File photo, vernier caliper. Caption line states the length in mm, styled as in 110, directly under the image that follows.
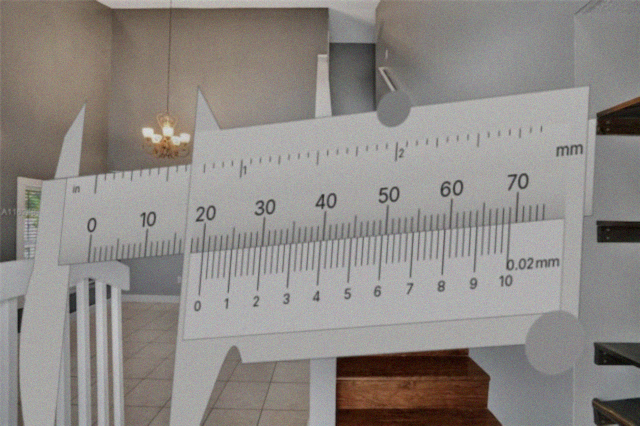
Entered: 20.0
